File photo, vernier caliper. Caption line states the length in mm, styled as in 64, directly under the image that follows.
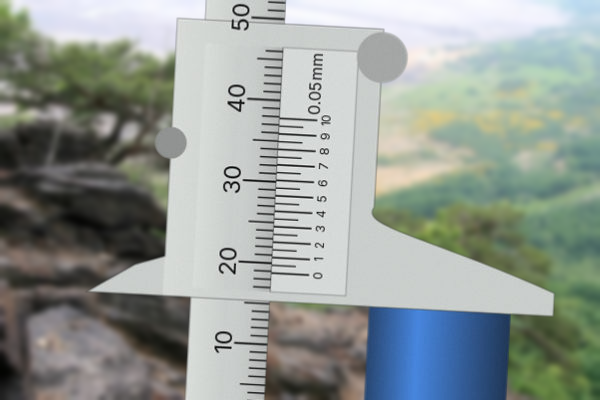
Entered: 18.8
